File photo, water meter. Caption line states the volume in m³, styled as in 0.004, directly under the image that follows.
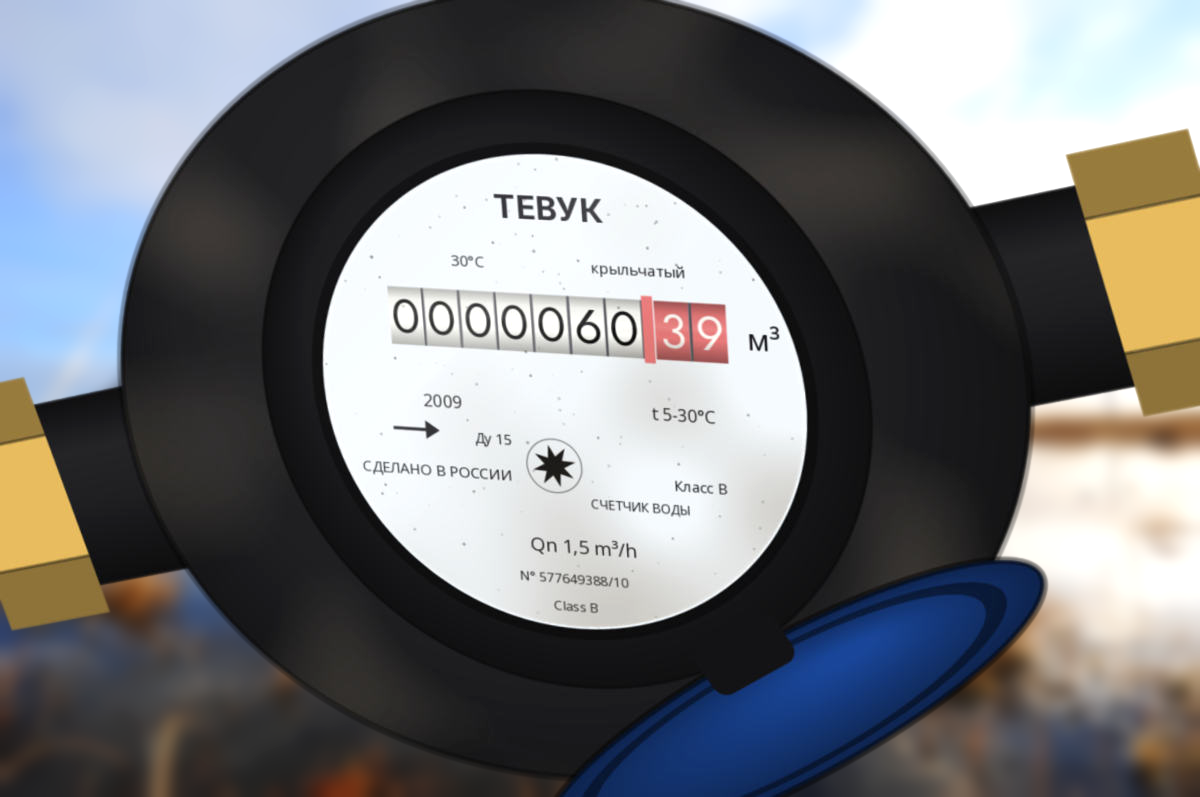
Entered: 60.39
